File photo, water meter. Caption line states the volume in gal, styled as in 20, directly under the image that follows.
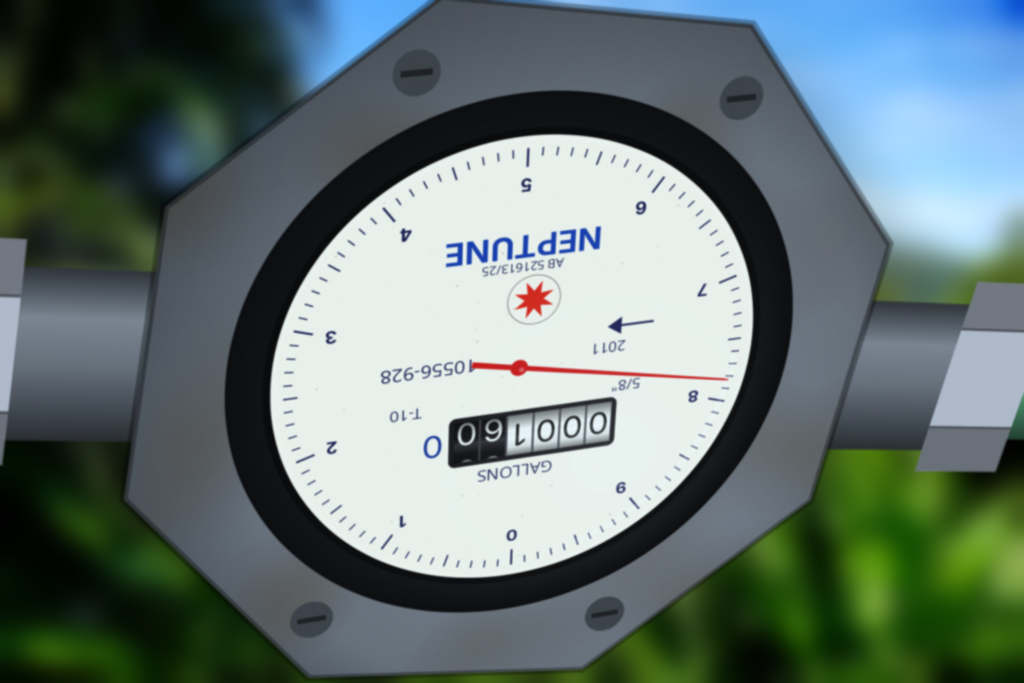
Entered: 1597.8
